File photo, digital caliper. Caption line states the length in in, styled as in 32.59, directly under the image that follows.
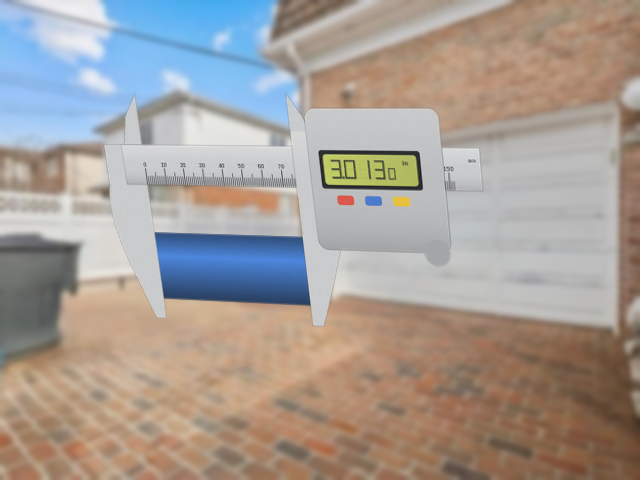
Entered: 3.0130
